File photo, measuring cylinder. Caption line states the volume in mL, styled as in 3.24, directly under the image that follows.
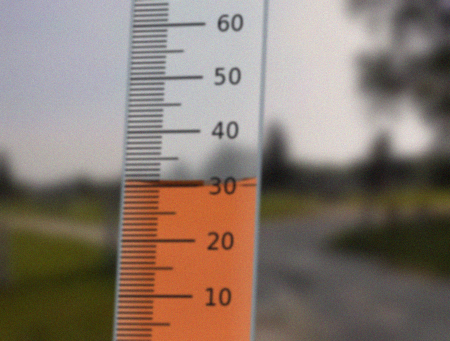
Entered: 30
